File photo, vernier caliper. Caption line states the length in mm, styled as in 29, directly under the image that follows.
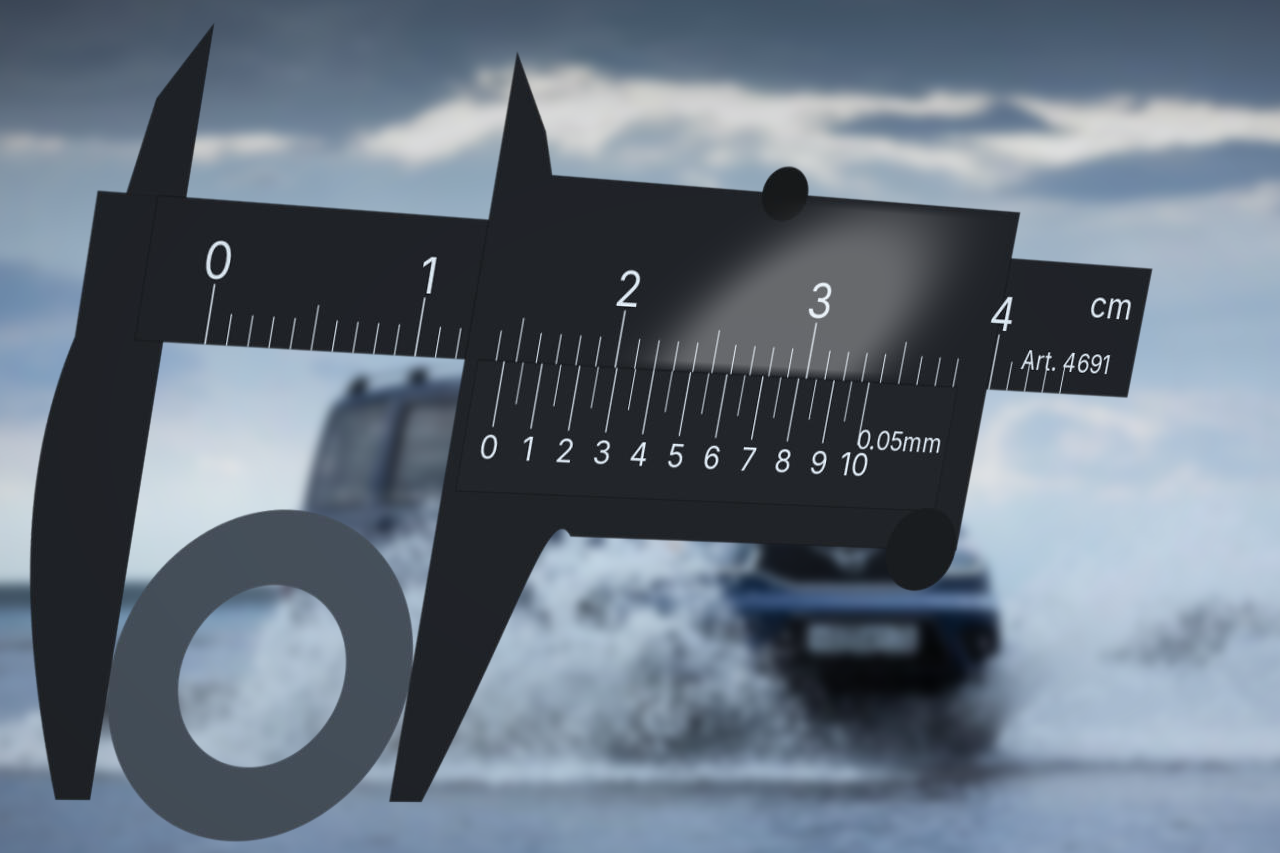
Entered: 14.4
